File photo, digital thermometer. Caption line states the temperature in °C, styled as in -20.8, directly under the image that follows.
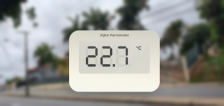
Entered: 22.7
